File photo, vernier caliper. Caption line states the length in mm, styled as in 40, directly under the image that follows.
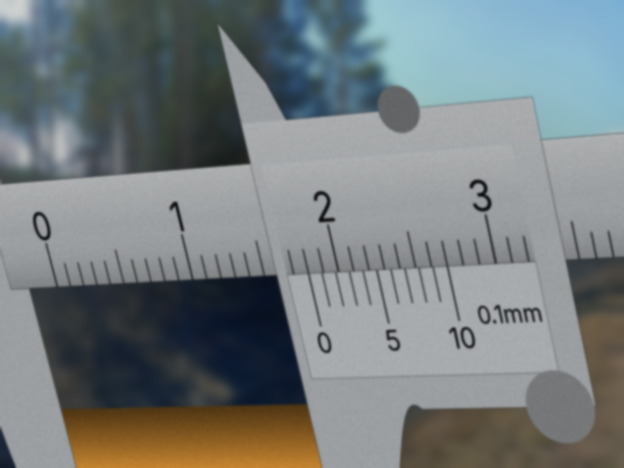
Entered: 18.0
